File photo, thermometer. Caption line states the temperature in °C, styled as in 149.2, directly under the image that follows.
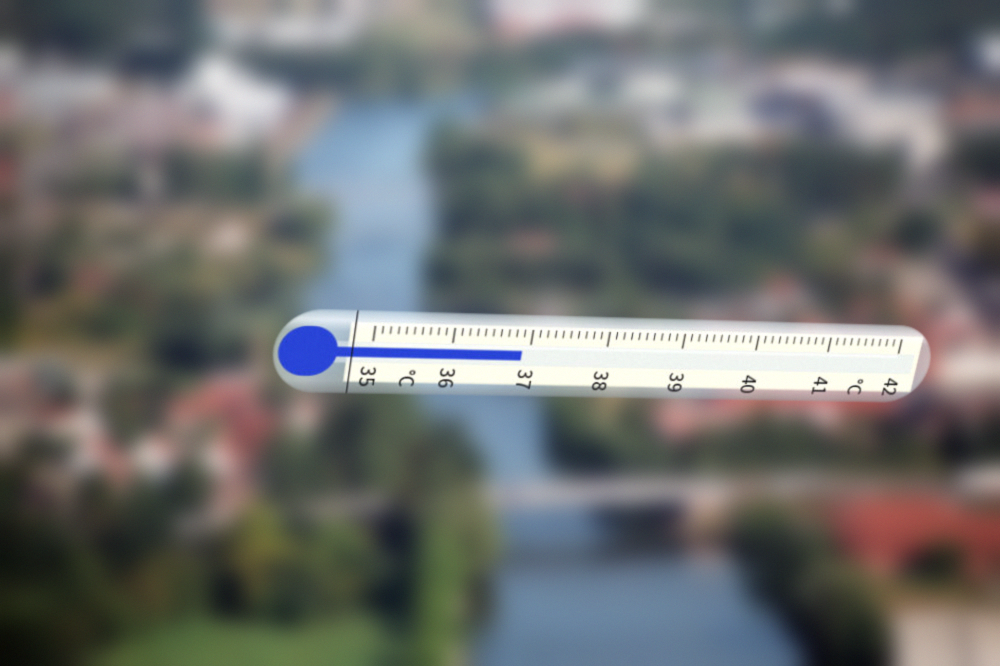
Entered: 36.9
